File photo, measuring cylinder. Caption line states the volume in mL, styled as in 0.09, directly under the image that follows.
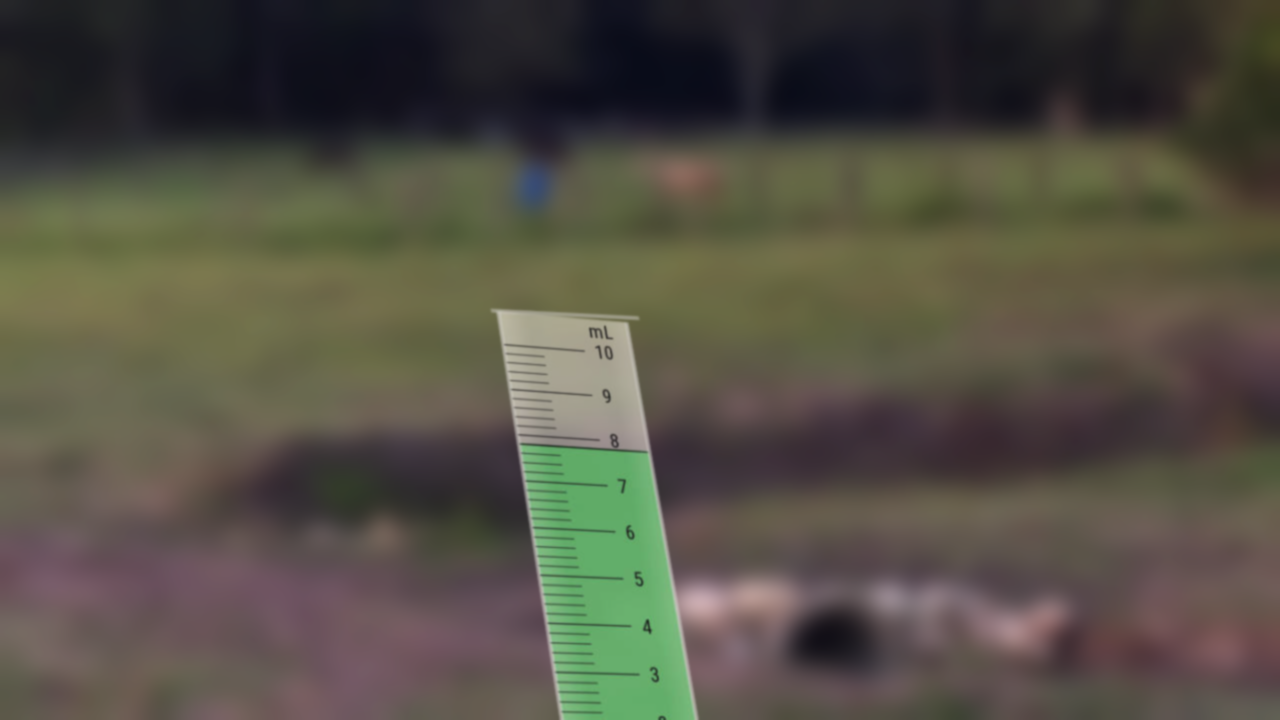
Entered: 7.8
